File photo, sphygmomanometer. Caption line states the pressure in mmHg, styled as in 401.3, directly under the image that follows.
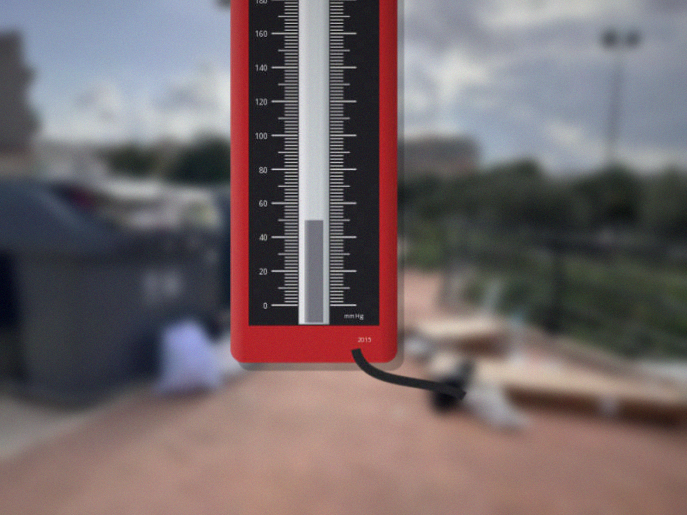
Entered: 50
